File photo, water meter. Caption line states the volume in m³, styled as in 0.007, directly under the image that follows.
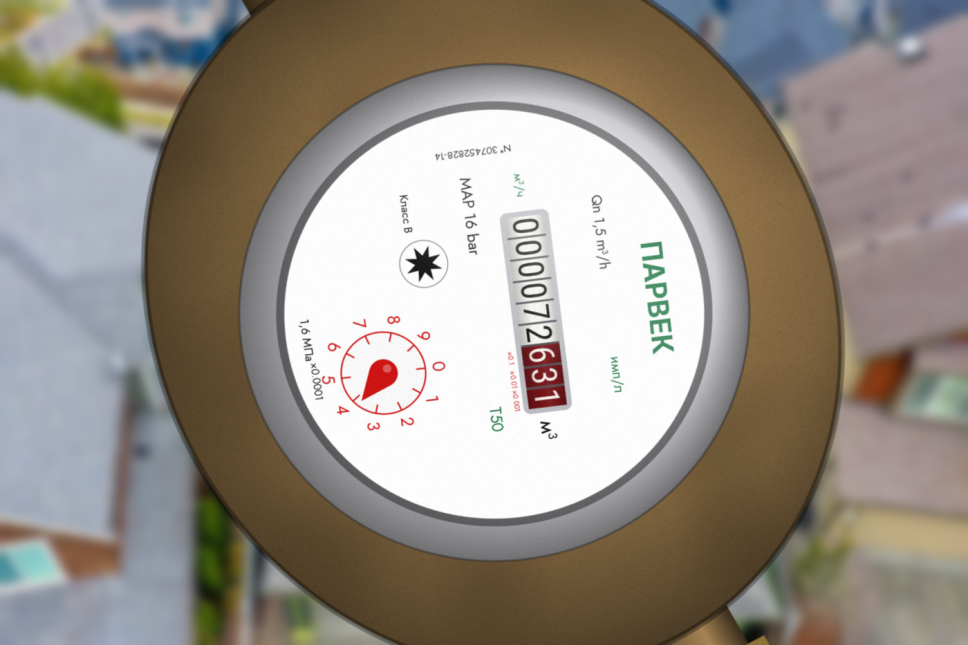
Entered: 72.6313
